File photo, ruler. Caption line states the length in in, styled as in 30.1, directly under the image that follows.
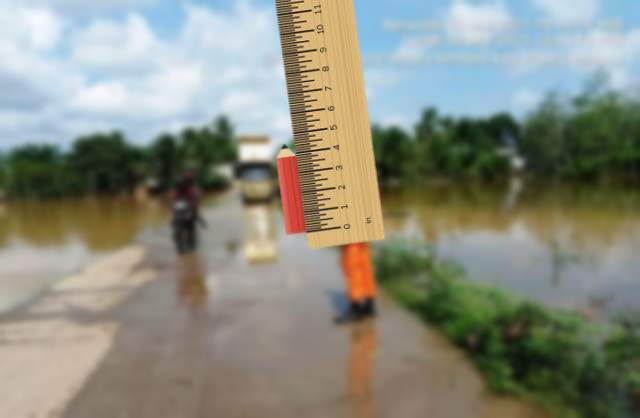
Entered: 4.5
